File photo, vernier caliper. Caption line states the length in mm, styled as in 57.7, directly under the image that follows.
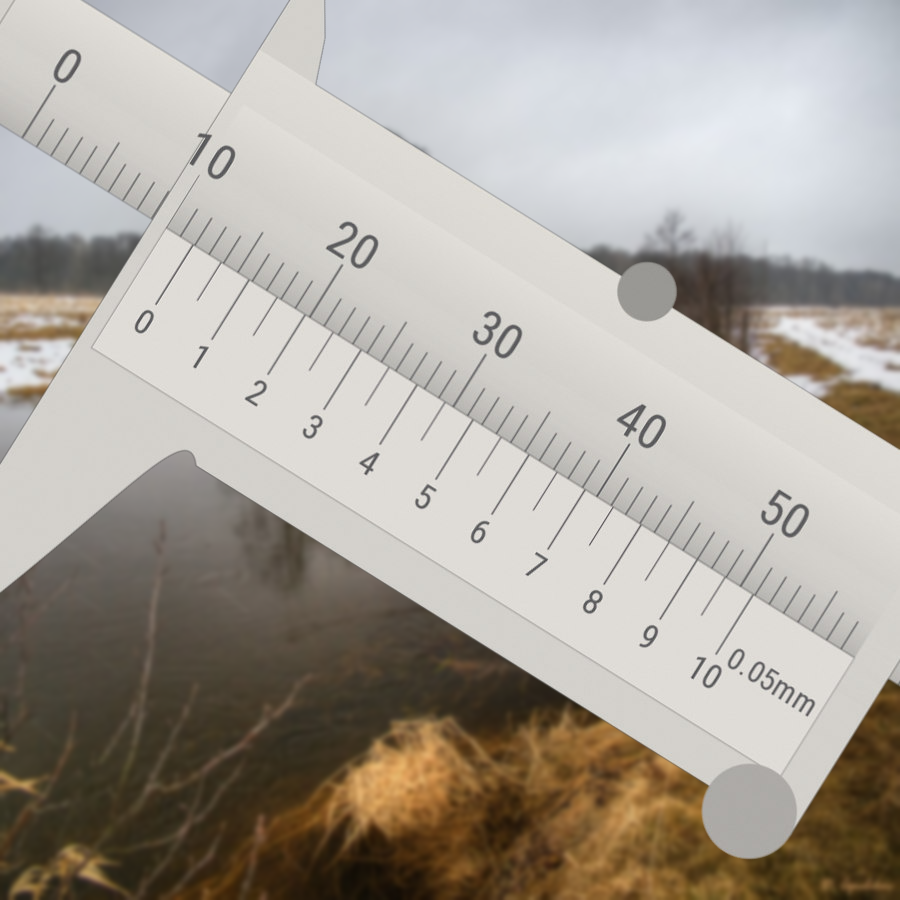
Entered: 11.9
